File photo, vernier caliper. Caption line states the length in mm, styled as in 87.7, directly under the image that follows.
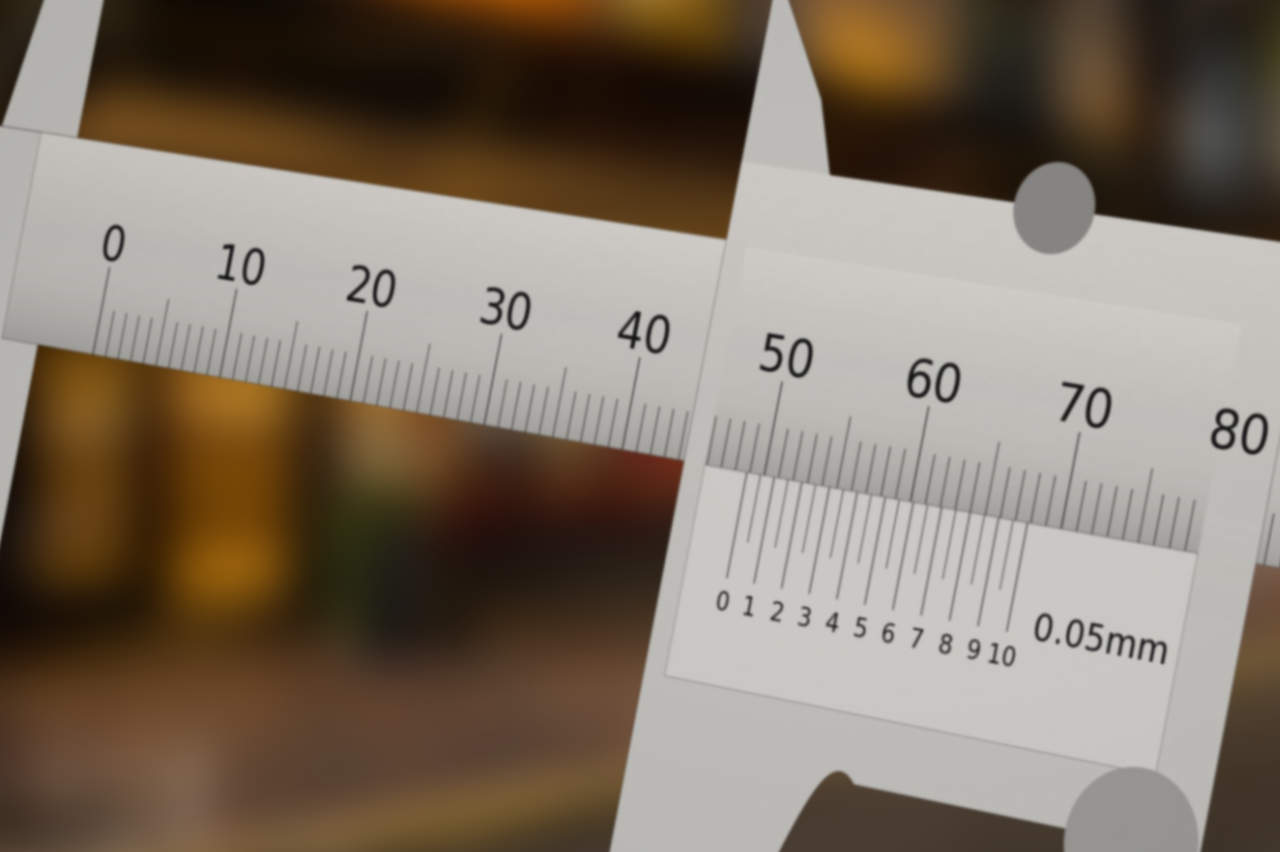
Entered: 48.8
